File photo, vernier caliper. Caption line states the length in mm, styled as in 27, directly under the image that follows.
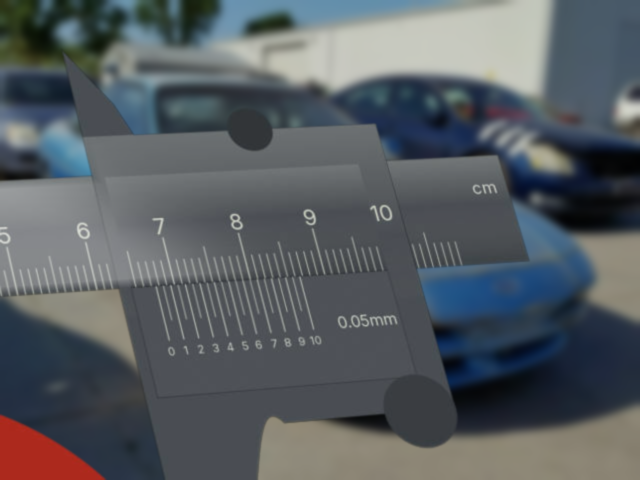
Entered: 67.6
